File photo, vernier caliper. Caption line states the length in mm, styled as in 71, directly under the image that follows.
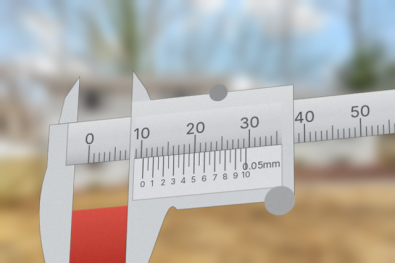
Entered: 10.4
